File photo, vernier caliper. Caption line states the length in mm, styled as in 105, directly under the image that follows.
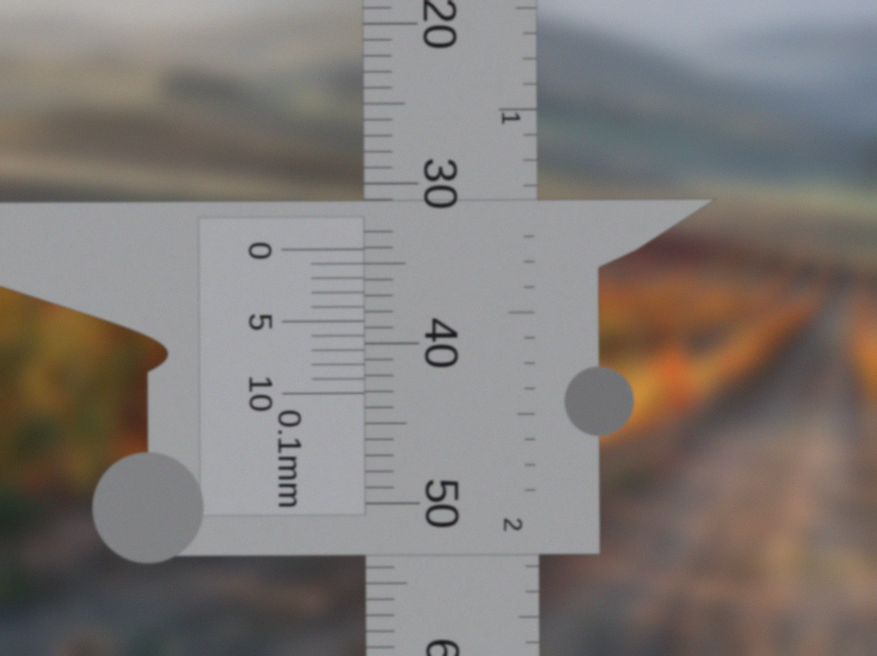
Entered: 34.1
